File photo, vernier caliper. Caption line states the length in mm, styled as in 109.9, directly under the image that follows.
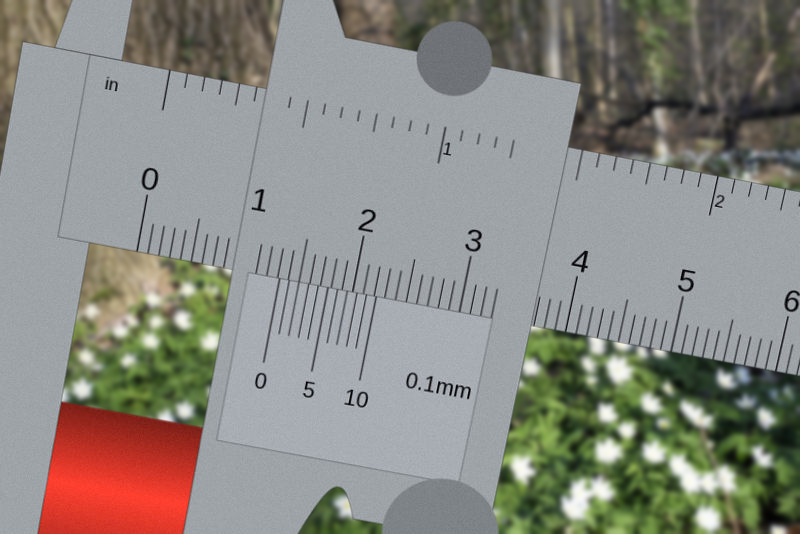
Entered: 13.2
